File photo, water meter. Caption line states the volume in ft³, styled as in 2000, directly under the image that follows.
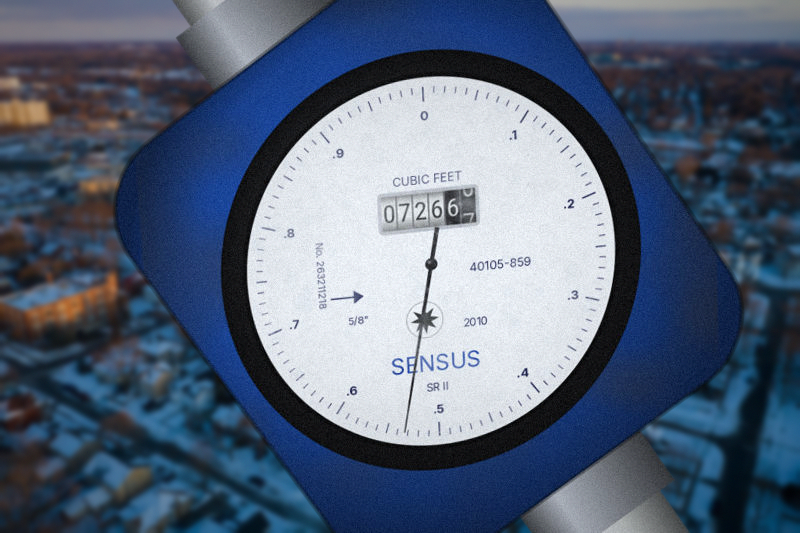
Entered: 72666.53
